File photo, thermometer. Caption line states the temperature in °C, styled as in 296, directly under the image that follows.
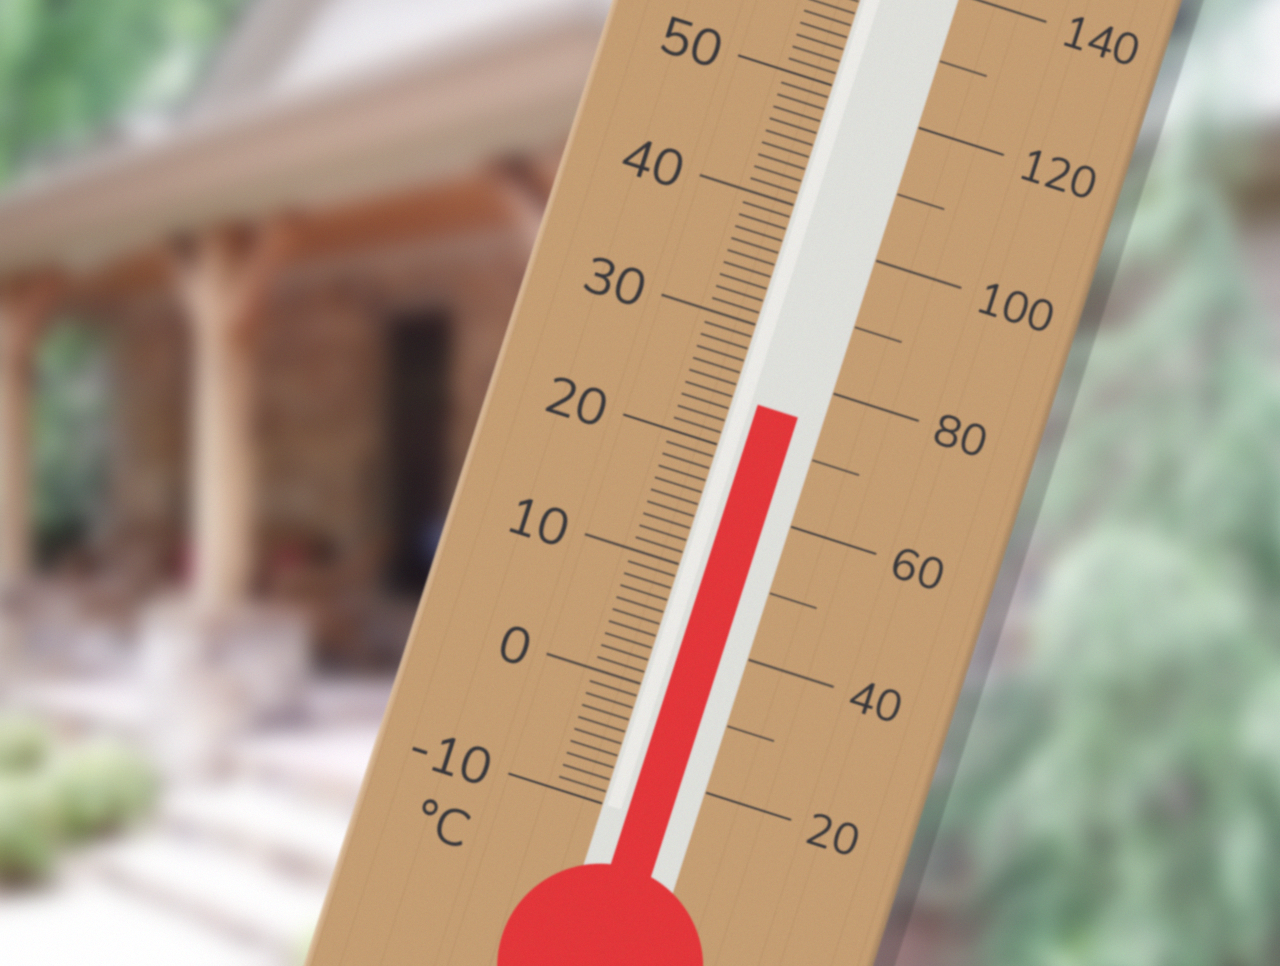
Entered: 24
